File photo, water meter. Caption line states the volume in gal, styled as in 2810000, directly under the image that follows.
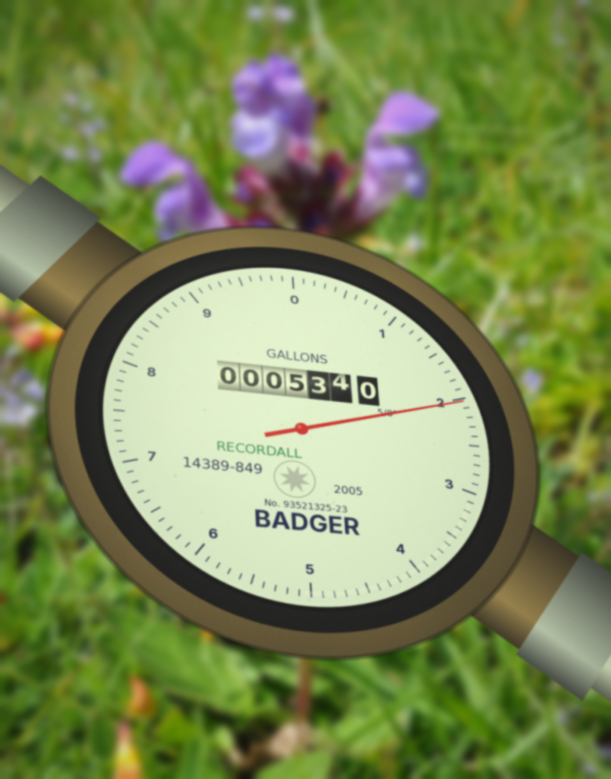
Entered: 5342.0
